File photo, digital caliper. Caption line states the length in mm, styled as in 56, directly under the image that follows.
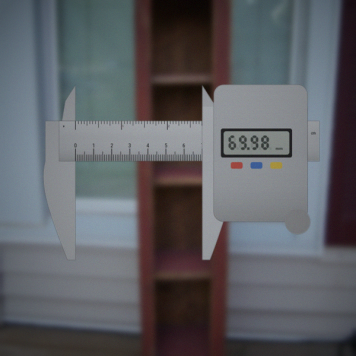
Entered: 69.98
